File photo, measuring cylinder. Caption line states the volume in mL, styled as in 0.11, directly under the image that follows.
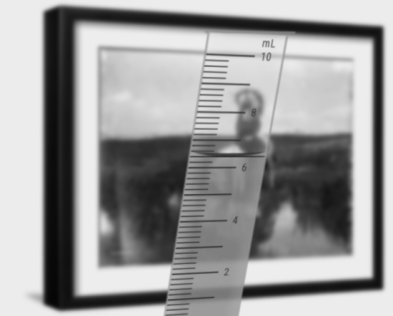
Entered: 6.4
